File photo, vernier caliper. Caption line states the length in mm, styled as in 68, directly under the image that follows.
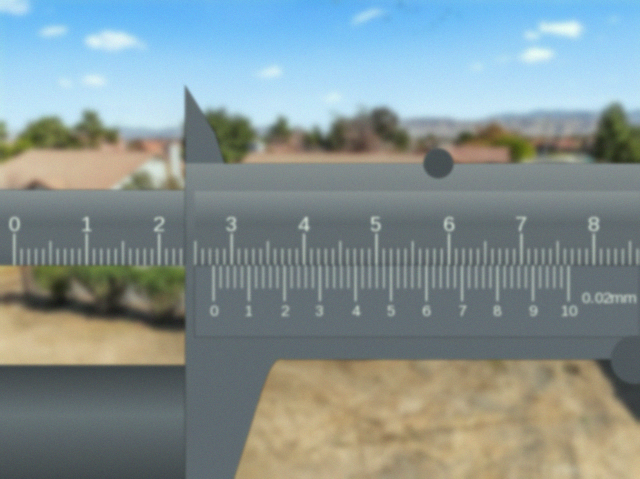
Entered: 27.5
